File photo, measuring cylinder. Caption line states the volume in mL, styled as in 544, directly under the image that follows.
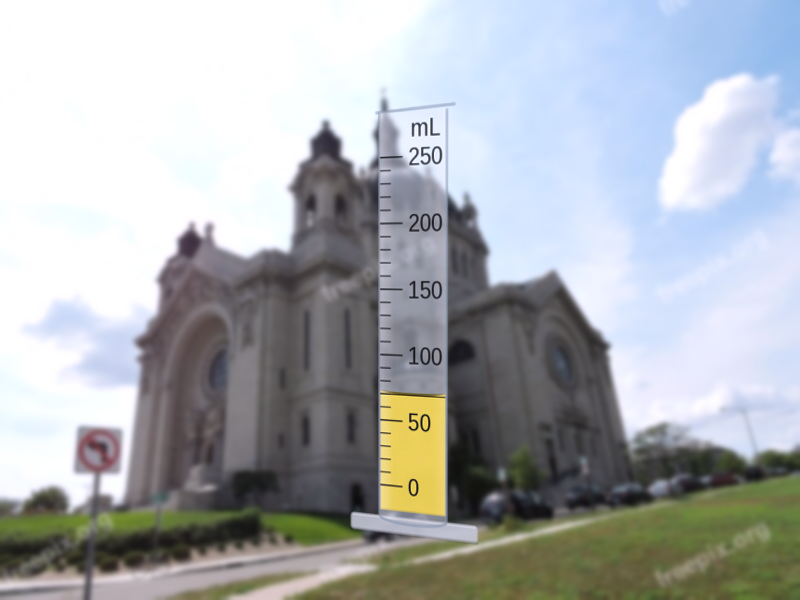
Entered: 70
